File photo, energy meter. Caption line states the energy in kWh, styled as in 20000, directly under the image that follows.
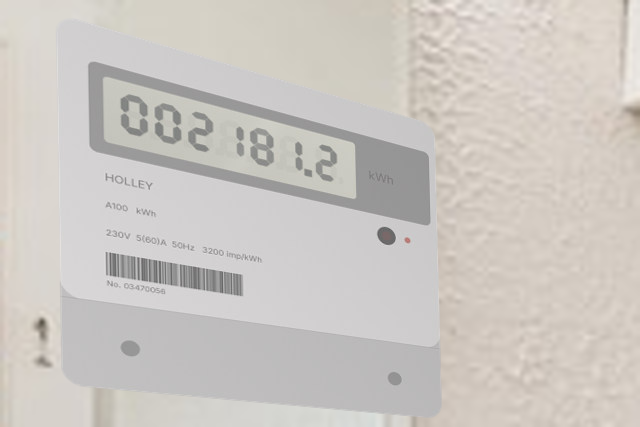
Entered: 2181.2
